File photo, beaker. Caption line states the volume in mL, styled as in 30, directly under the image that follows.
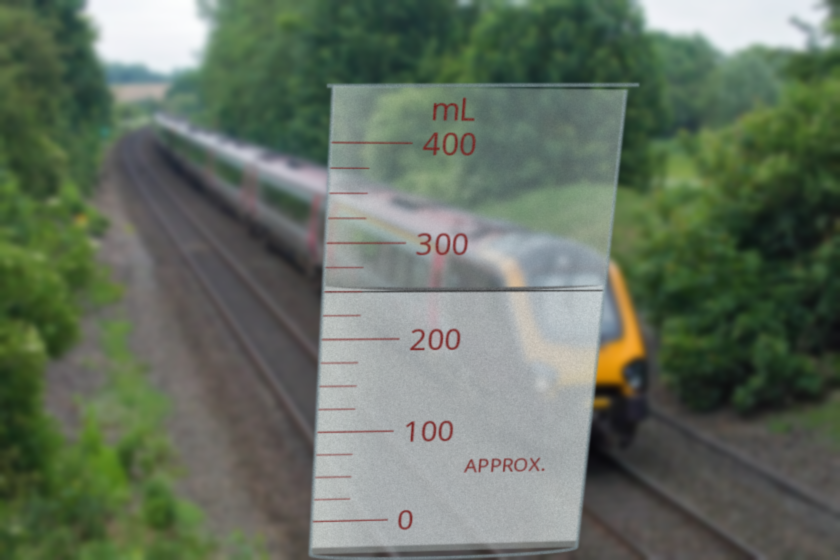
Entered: 250
